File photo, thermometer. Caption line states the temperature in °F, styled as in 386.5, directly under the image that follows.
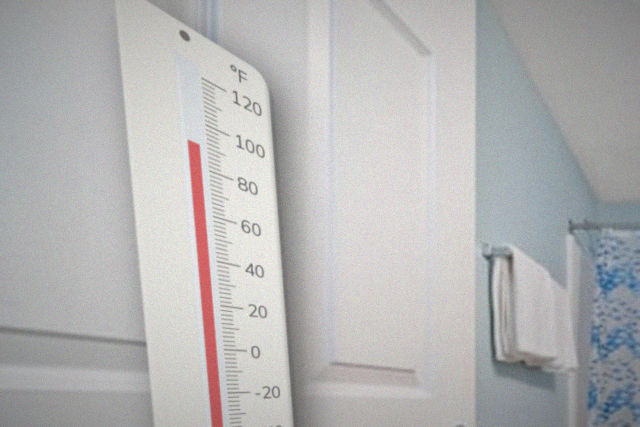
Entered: 90
